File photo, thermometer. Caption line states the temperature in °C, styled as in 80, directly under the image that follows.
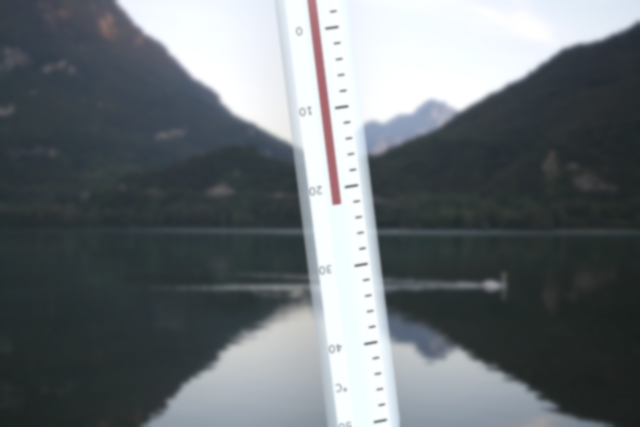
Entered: 22
